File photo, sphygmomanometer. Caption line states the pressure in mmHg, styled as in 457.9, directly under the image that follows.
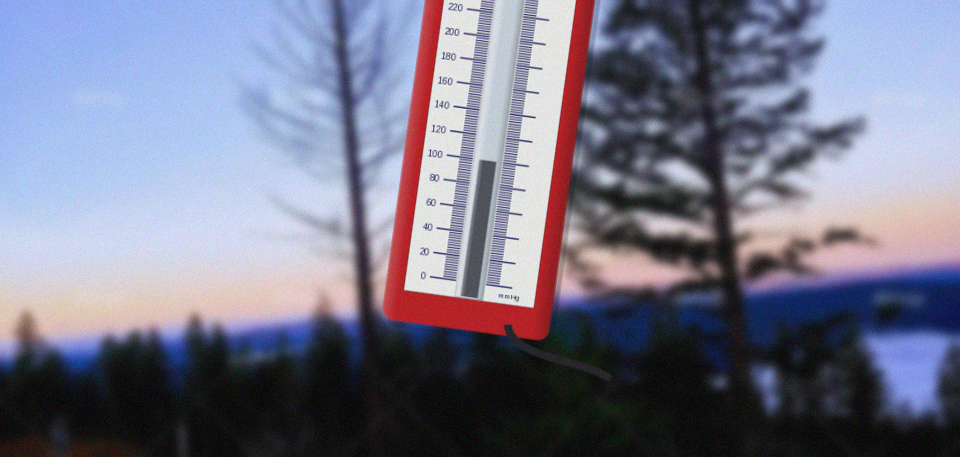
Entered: 100
